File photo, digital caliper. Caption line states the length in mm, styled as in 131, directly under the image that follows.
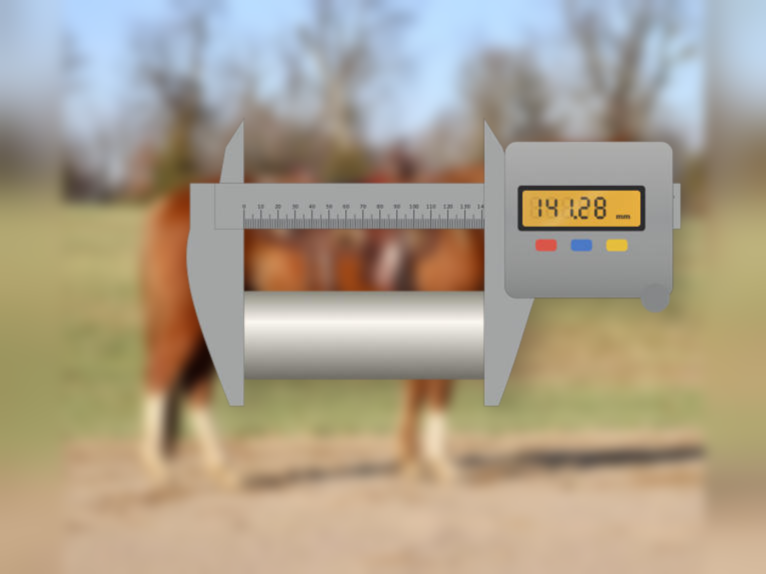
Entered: 141.28
